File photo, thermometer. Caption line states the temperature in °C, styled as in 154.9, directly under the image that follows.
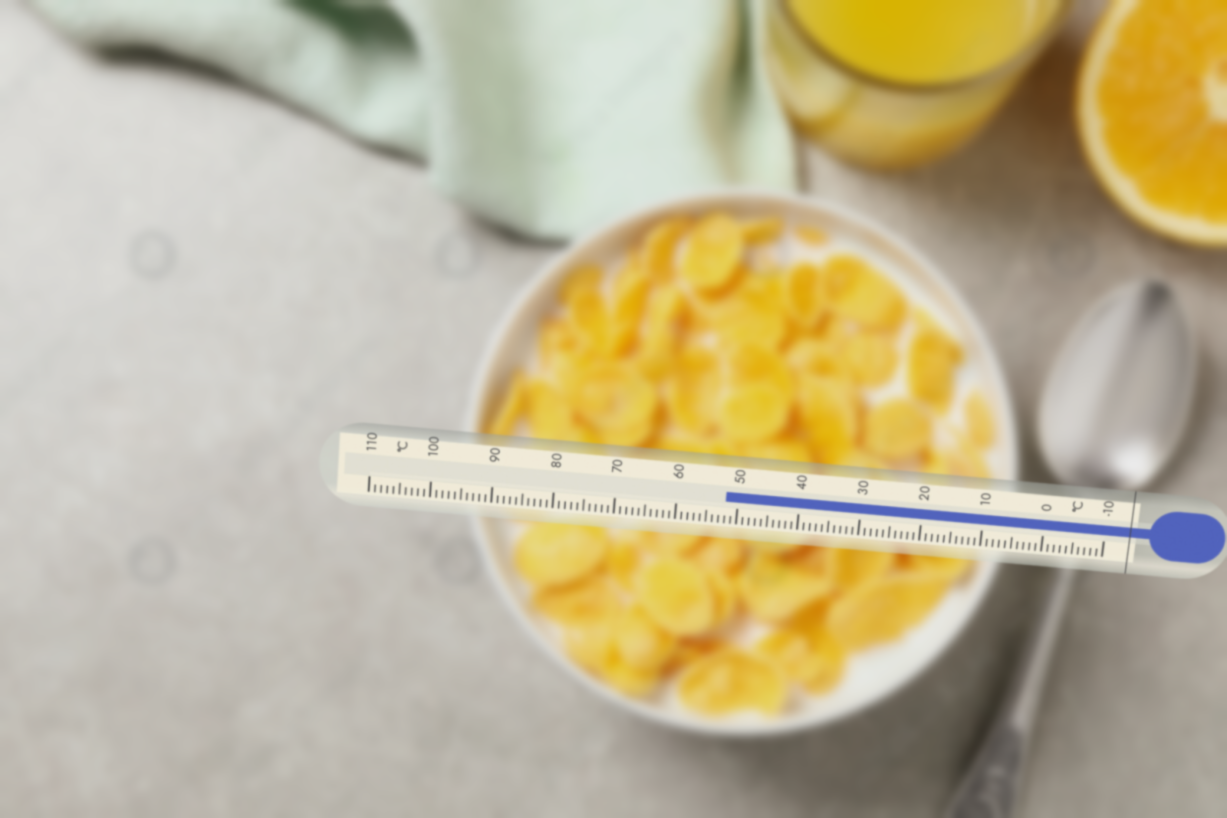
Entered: 52
